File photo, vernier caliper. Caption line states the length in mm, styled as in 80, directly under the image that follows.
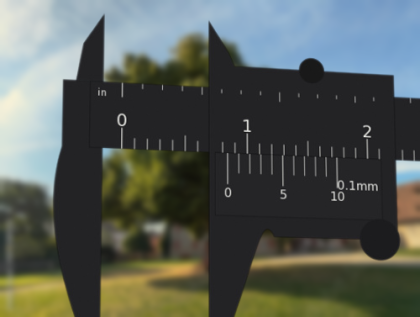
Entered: 8.4
